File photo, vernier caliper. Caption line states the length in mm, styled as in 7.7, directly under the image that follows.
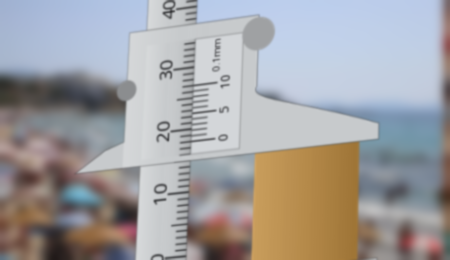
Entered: 18.0
